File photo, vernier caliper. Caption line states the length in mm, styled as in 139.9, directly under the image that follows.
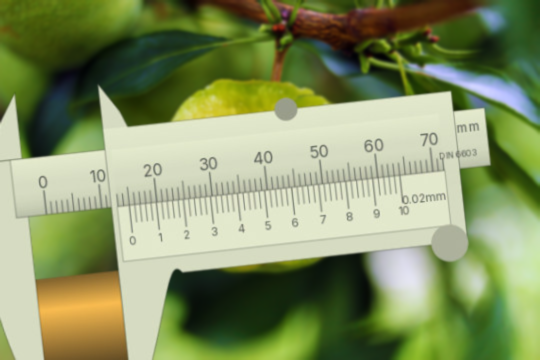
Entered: 15.0
